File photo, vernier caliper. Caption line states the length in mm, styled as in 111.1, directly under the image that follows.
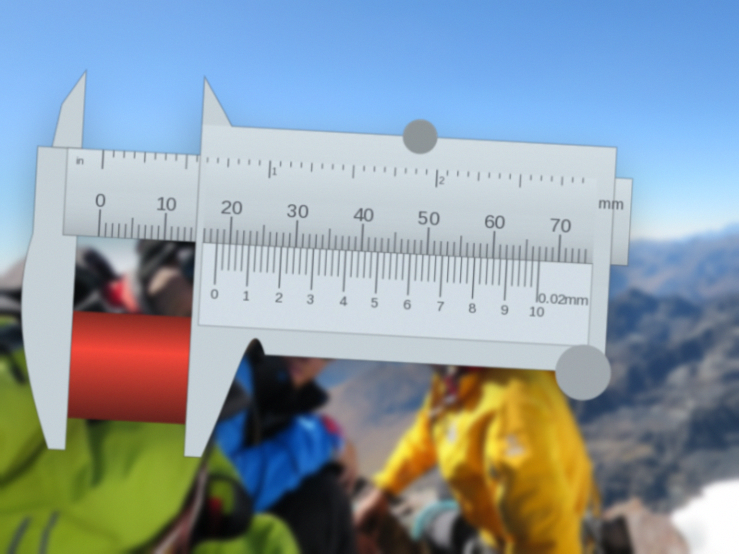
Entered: 18.0
